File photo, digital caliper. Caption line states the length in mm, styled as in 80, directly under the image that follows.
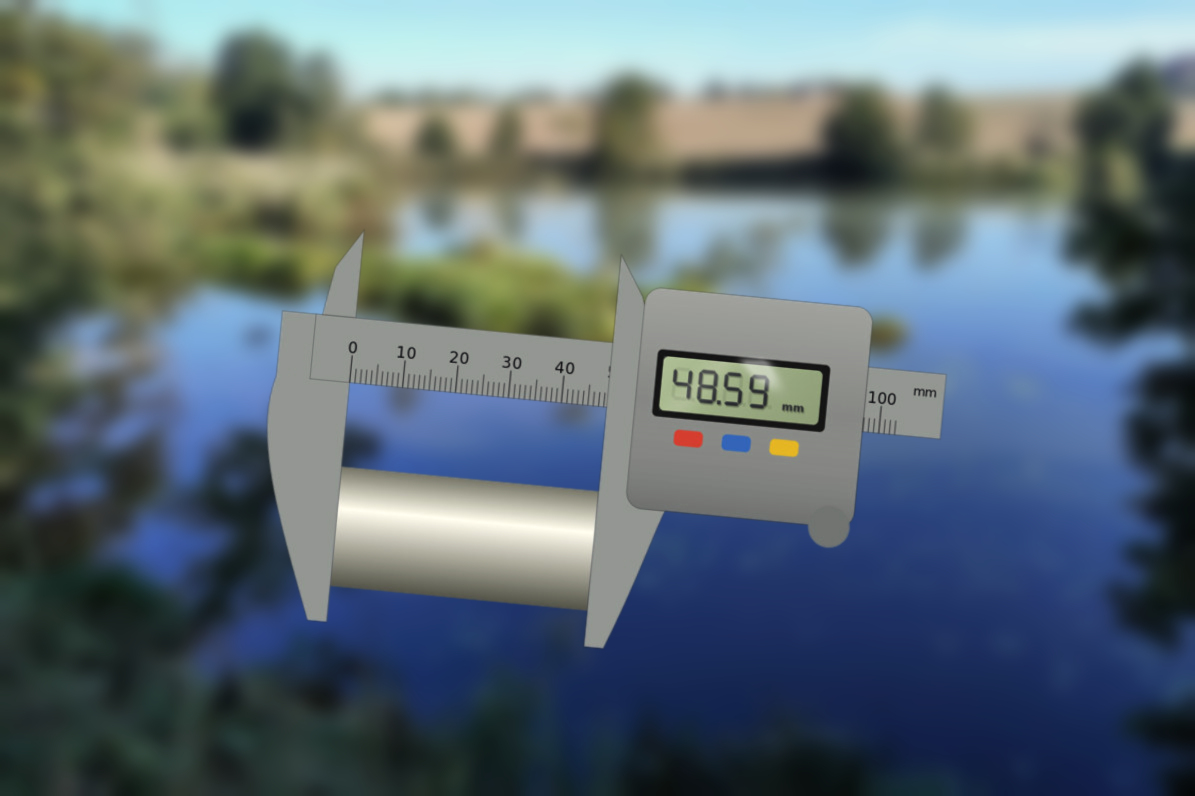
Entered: 48.59
